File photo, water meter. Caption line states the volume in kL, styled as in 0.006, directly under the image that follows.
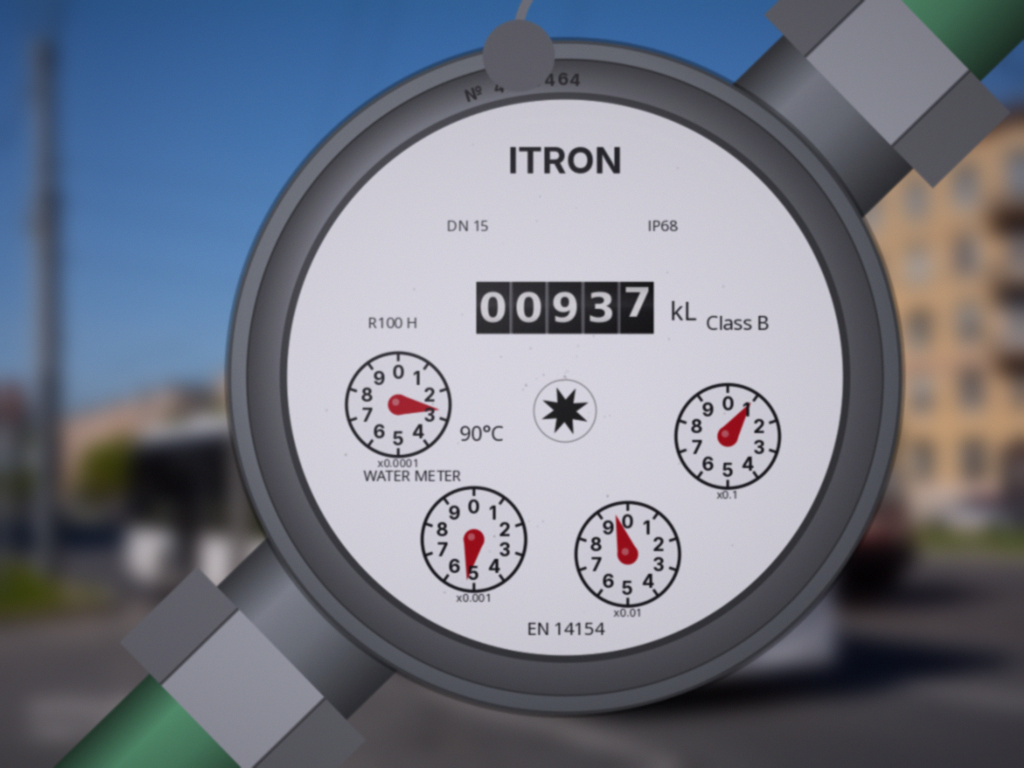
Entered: 937.0952
